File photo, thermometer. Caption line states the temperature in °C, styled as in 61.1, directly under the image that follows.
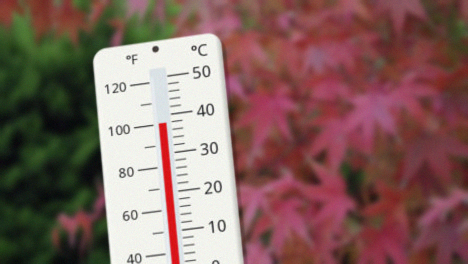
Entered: 38
